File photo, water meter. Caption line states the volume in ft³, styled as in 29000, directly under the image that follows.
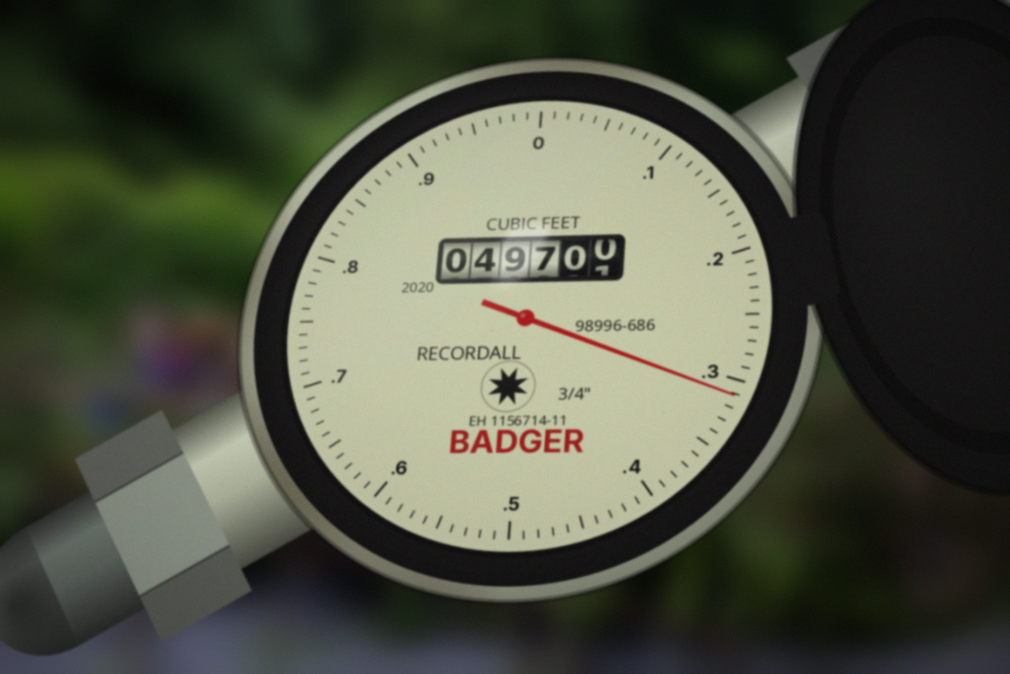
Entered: 49700.31
